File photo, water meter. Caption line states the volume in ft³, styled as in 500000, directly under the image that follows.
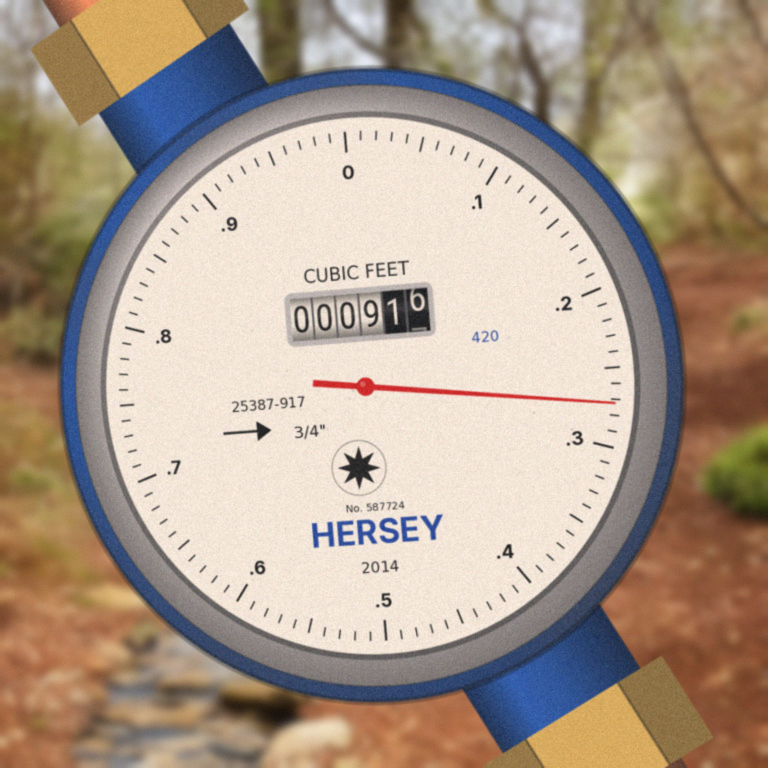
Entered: 916.27
